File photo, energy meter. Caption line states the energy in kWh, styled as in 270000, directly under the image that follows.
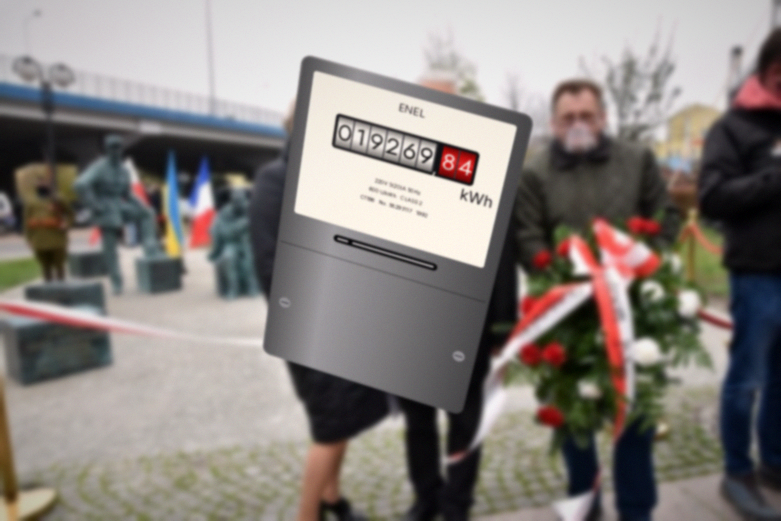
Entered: 19269.84
